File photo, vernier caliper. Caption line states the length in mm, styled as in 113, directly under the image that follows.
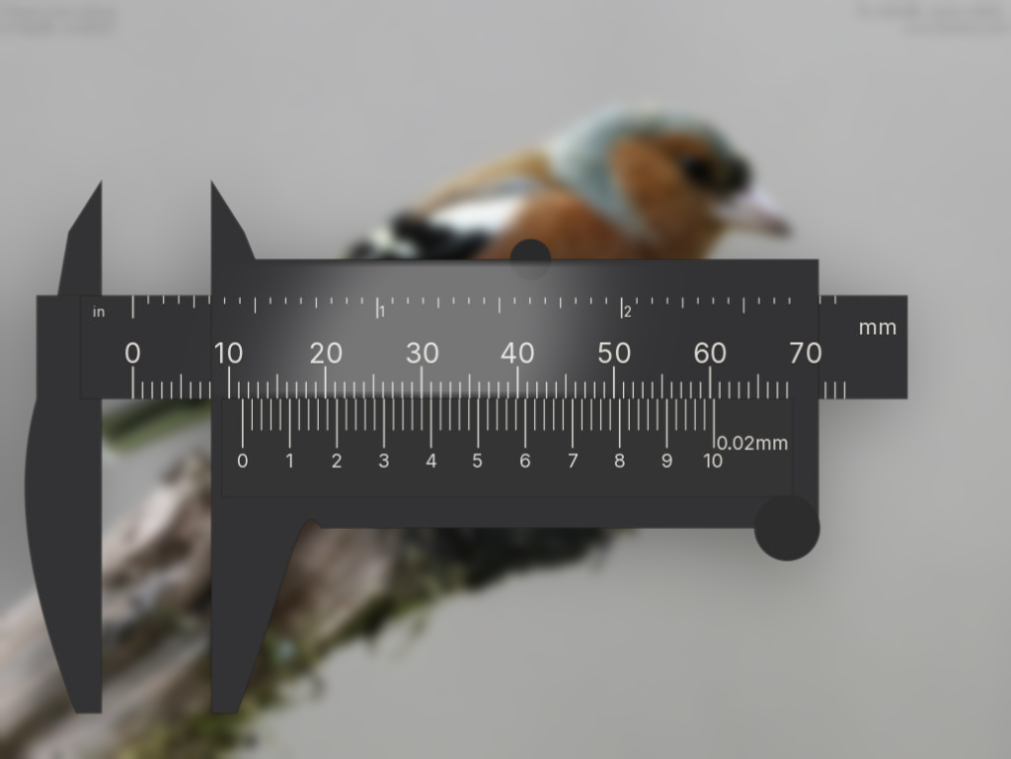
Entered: 11.4
